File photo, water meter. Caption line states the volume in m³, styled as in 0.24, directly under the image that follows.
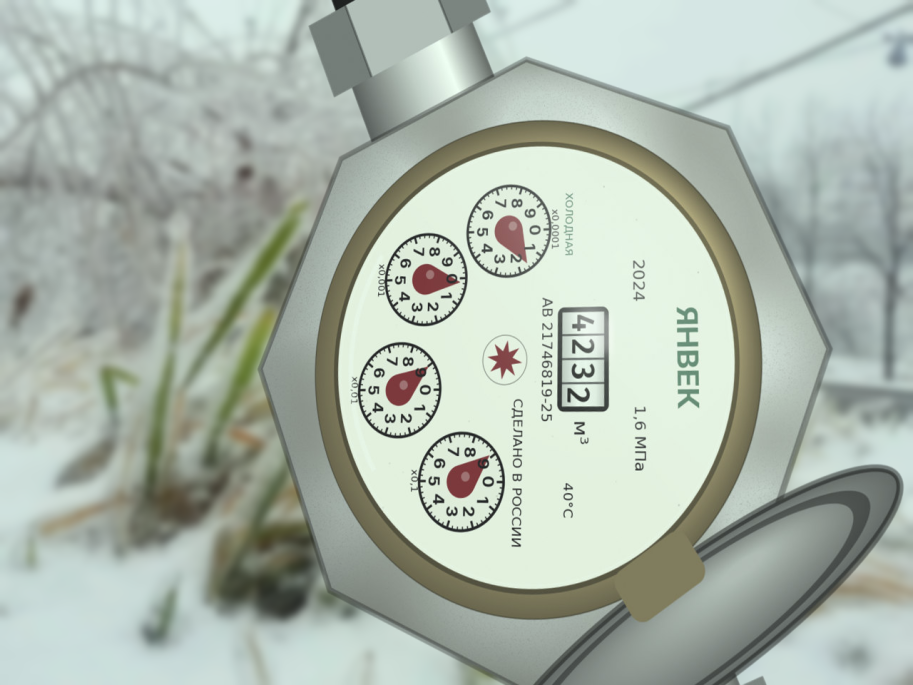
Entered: 4231.8901
